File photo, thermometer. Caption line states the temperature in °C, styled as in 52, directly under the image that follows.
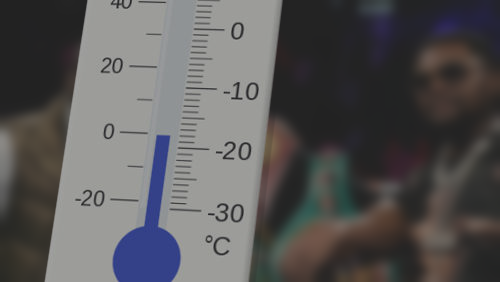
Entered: -18
